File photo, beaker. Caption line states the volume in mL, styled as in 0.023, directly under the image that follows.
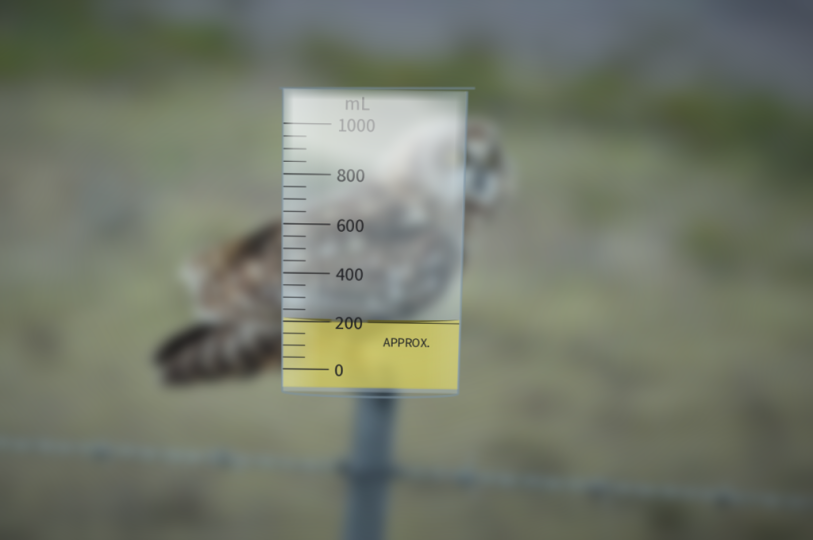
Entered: 200
